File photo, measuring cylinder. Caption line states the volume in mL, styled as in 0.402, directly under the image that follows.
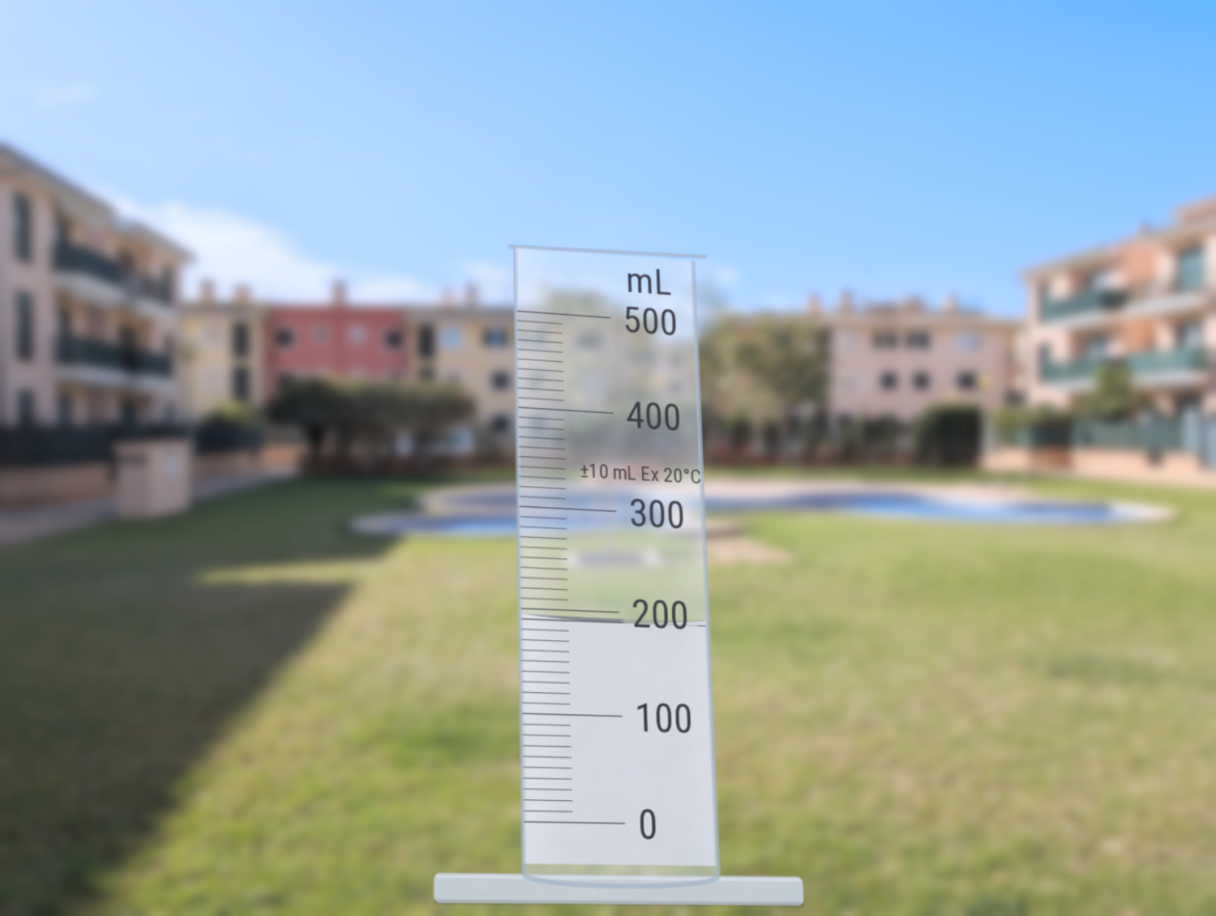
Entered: 190
